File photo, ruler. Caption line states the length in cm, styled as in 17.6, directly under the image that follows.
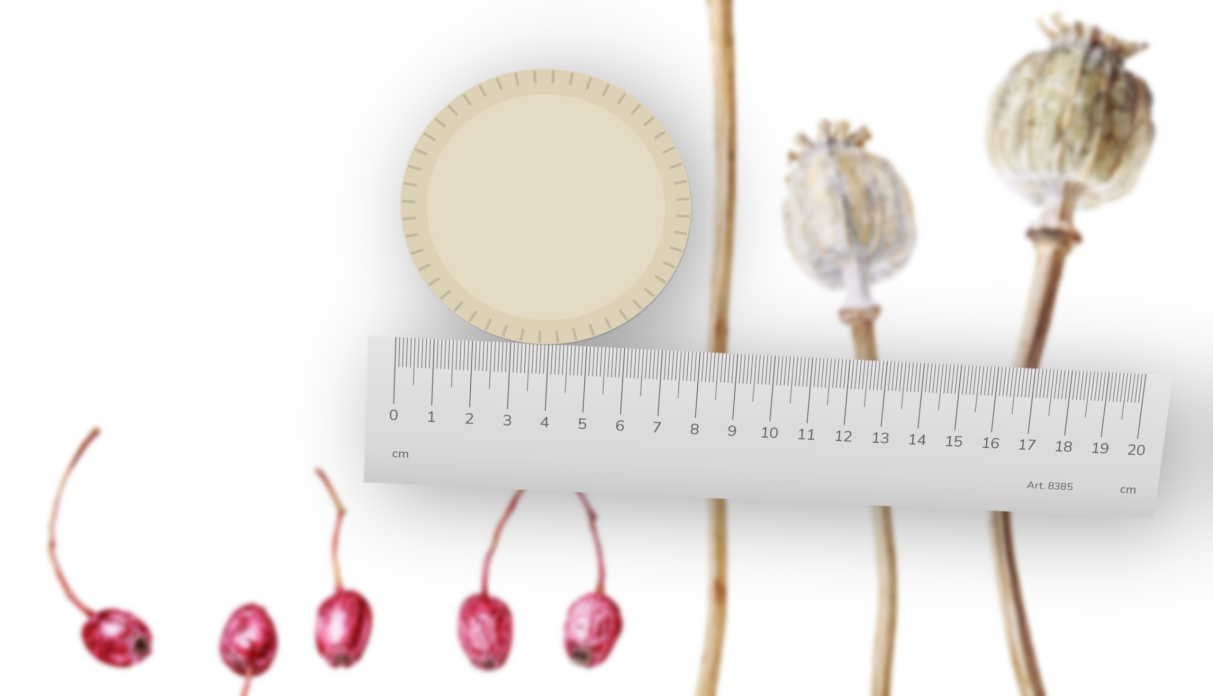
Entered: 7.5
